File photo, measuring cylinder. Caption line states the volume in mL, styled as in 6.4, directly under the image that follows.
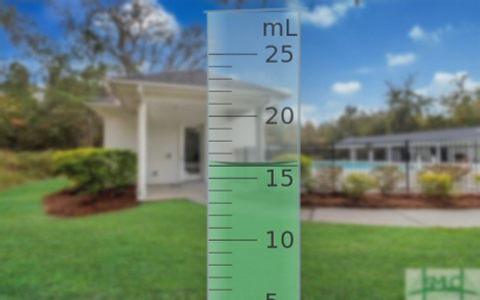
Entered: 16
